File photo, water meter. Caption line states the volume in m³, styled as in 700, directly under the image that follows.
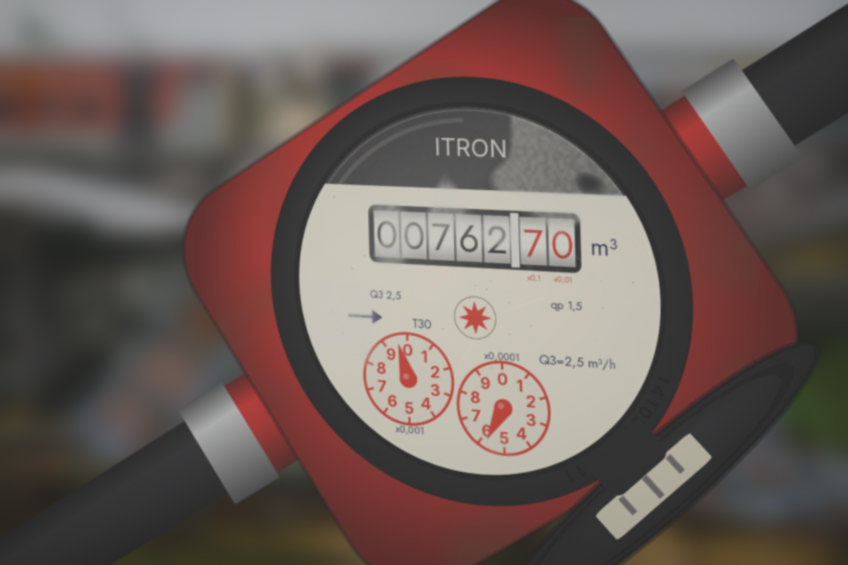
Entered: 762.6995
